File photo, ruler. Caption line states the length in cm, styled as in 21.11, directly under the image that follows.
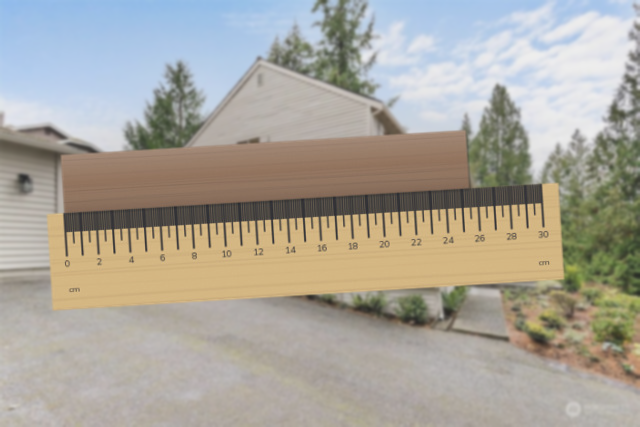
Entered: 25.5
